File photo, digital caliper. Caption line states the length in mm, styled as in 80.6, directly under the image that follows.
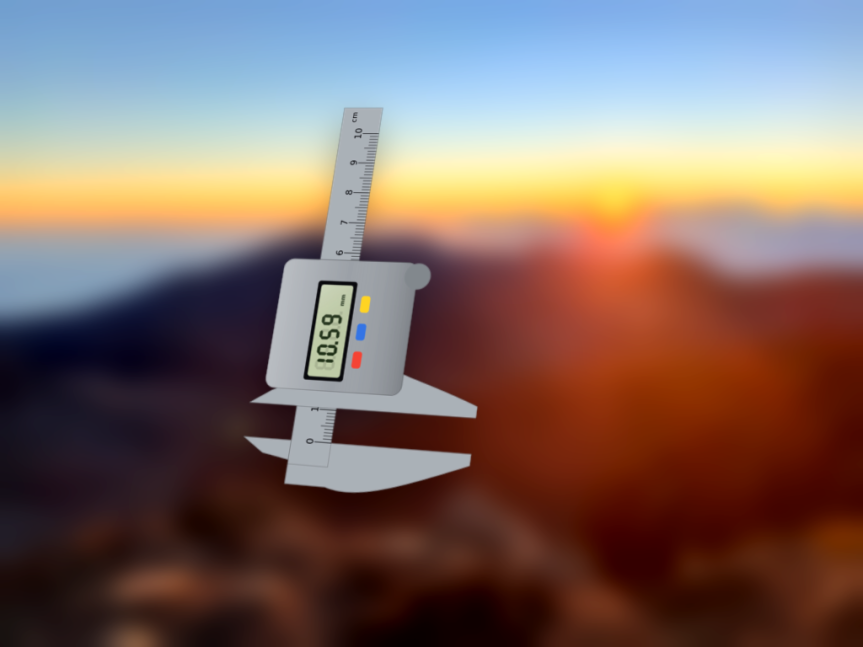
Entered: 10.59
